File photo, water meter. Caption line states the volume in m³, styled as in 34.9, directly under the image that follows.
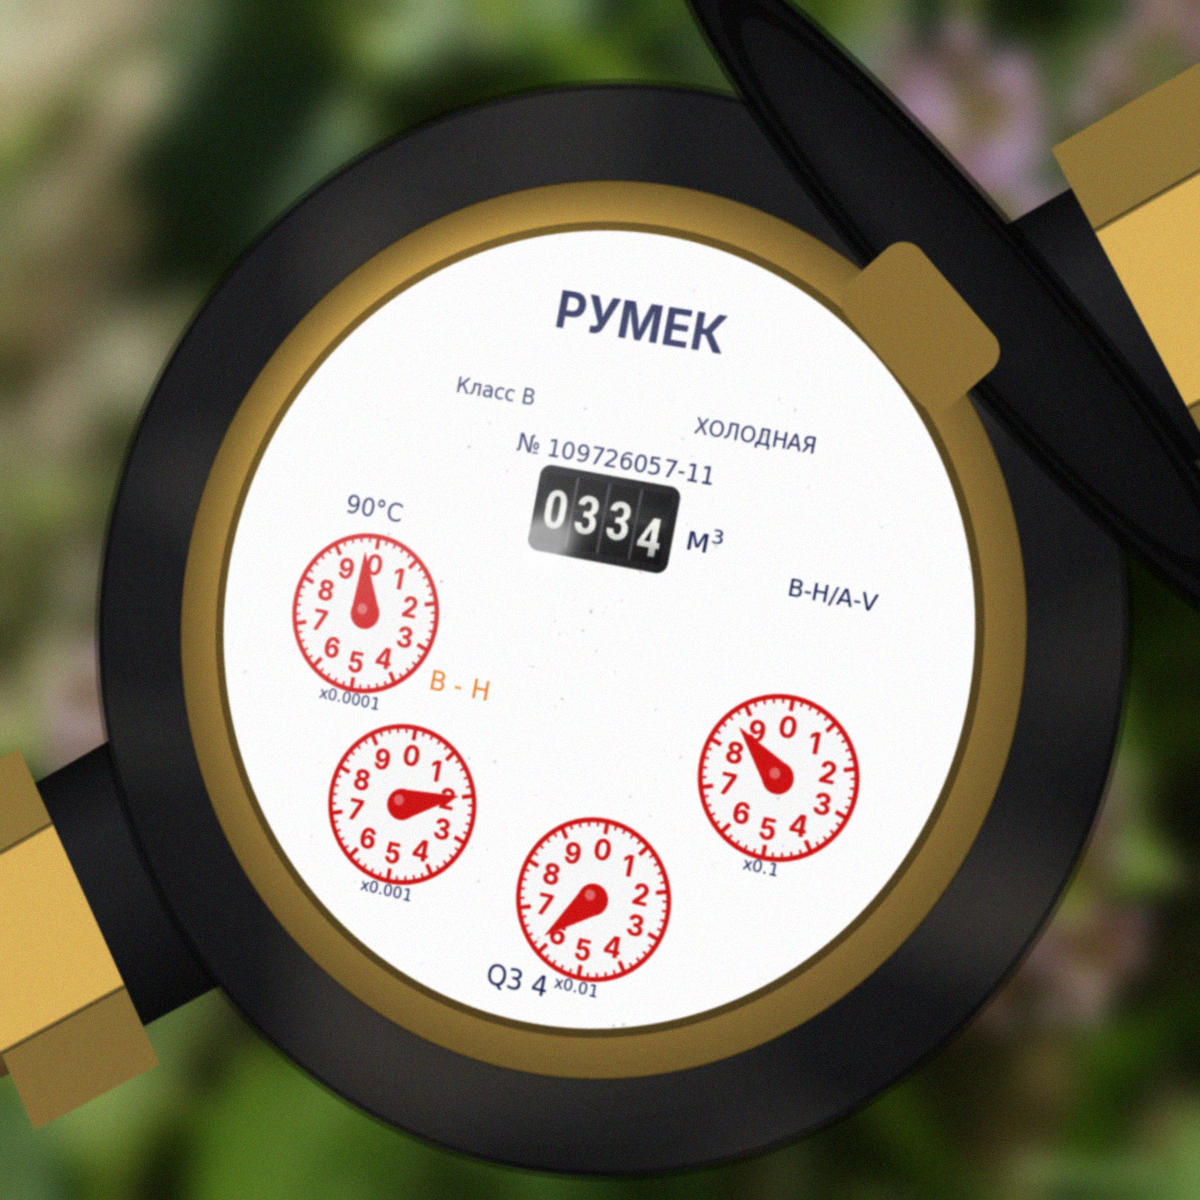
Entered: 333.8619
